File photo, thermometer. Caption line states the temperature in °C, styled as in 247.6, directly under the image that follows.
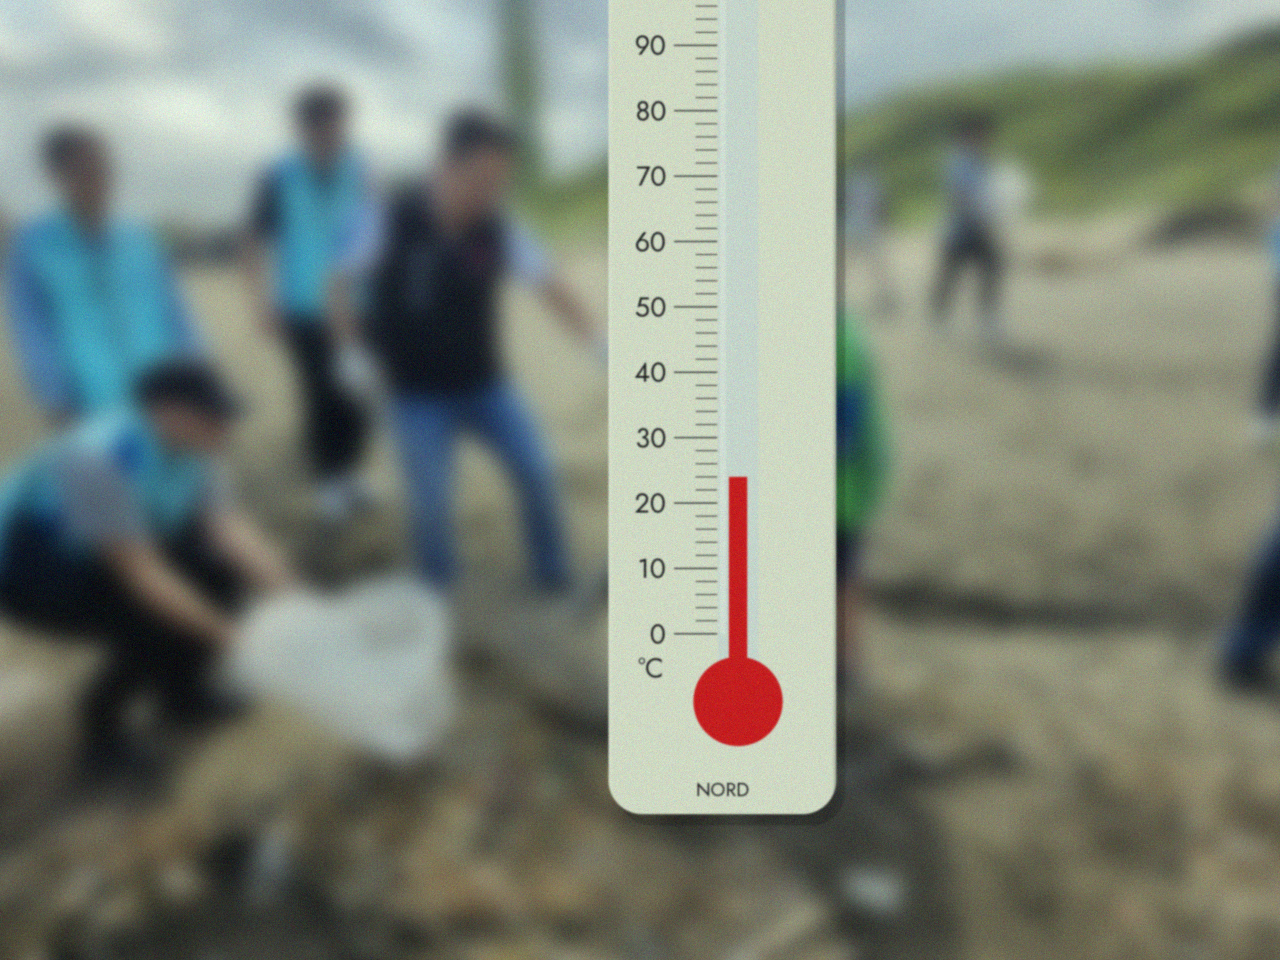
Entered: 24
